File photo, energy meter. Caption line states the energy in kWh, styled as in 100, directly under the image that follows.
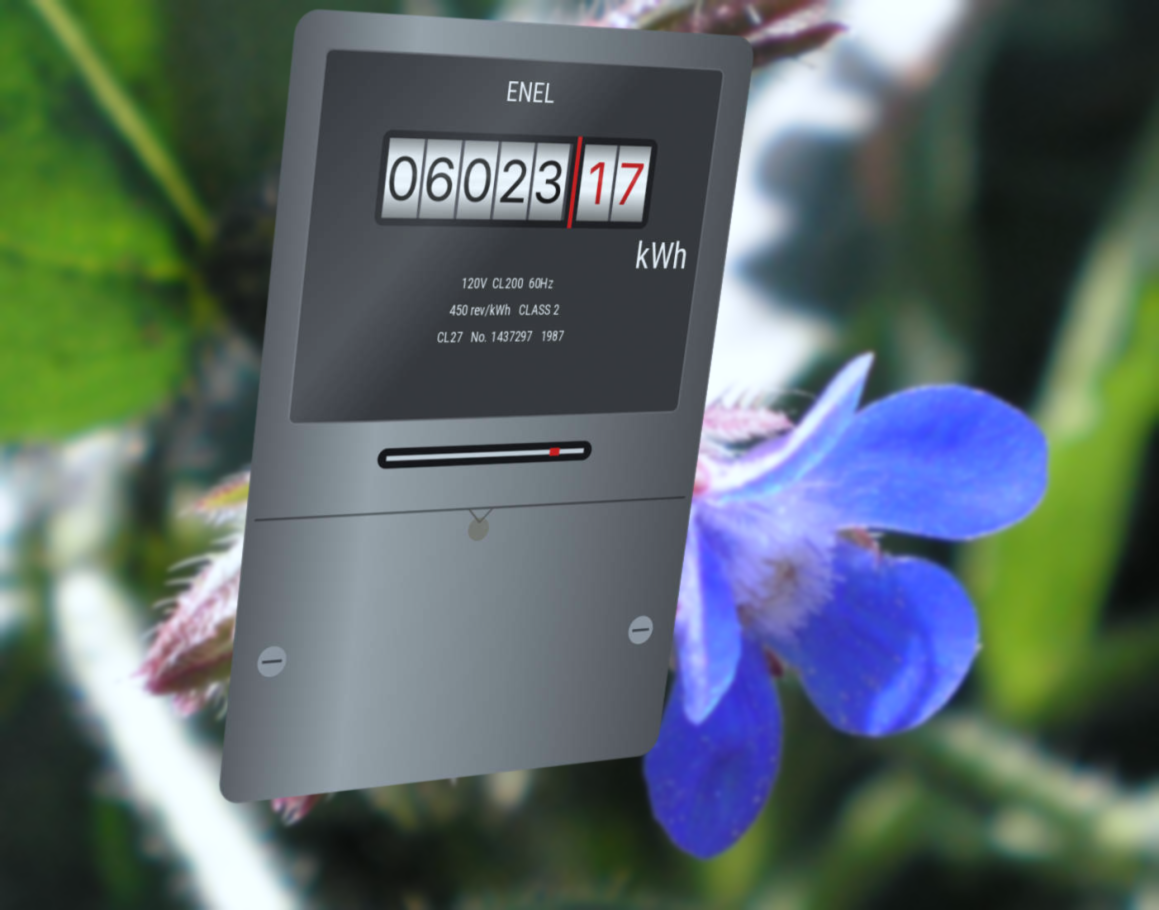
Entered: 6023.17
